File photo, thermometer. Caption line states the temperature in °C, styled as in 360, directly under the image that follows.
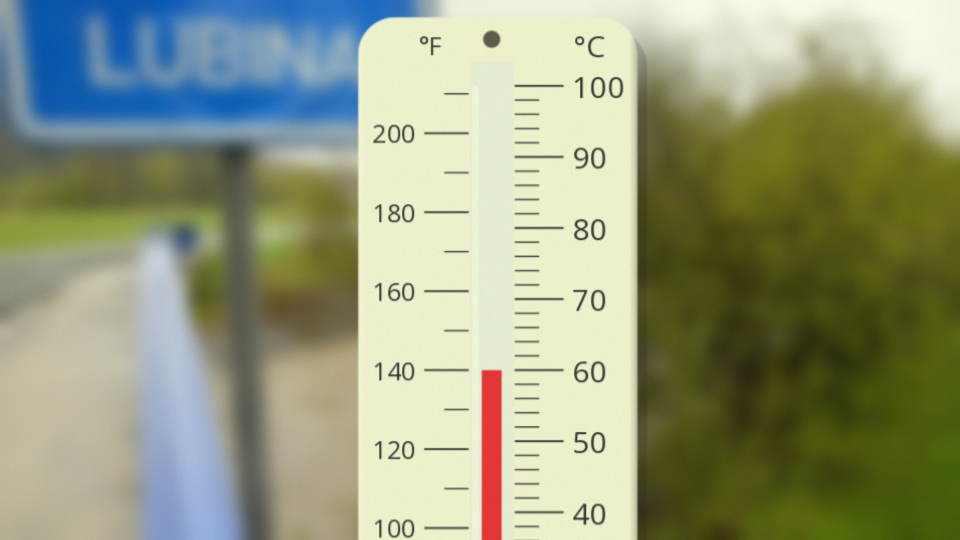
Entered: 60
